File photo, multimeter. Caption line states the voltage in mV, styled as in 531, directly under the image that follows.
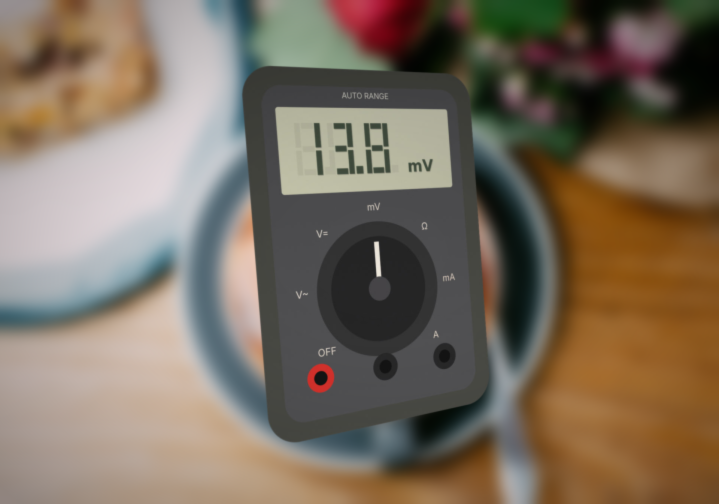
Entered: 13.8
